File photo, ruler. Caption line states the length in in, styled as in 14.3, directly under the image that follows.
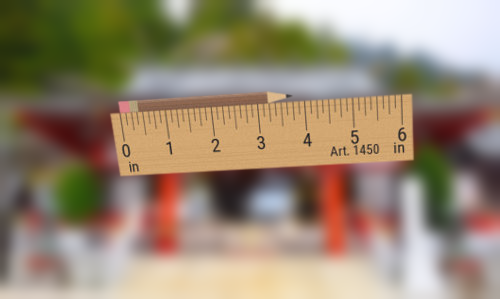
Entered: 3.75
